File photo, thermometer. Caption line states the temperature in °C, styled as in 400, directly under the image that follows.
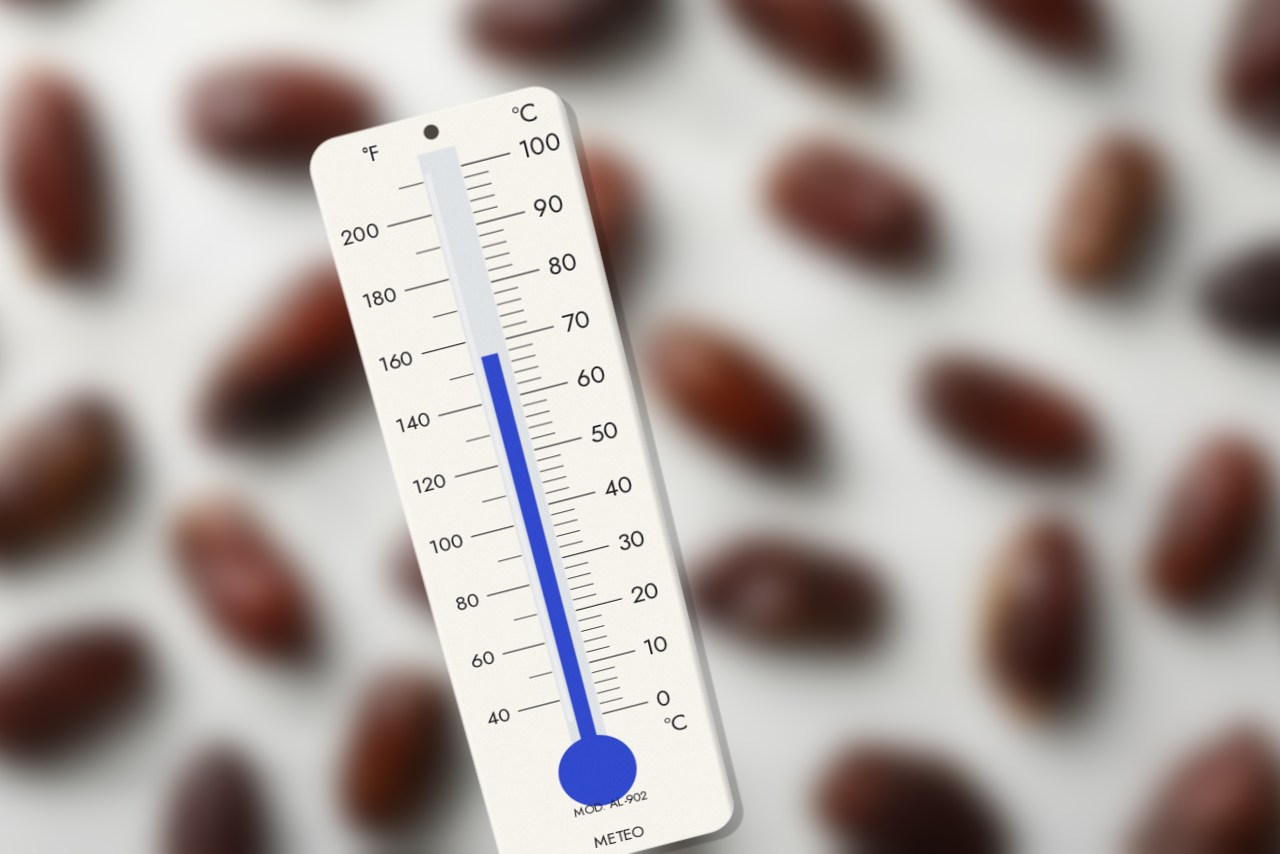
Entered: 68
